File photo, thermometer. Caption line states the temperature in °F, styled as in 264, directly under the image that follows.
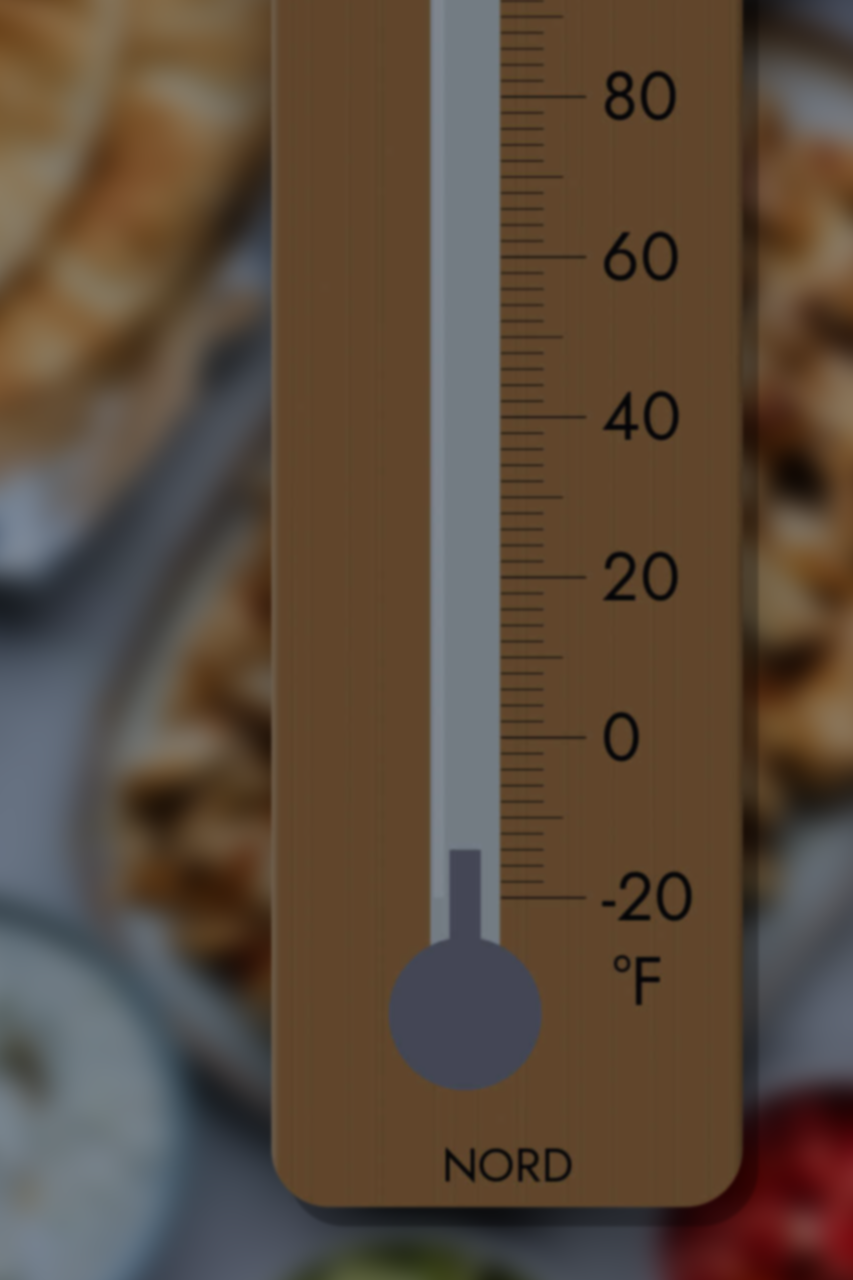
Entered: -14
